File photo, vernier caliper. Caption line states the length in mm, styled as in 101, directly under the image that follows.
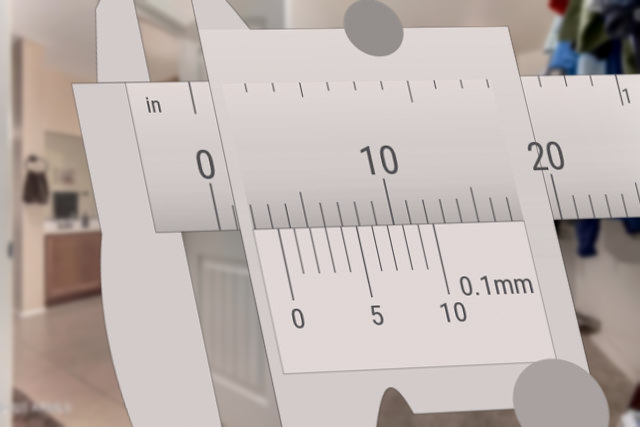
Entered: 3.3
